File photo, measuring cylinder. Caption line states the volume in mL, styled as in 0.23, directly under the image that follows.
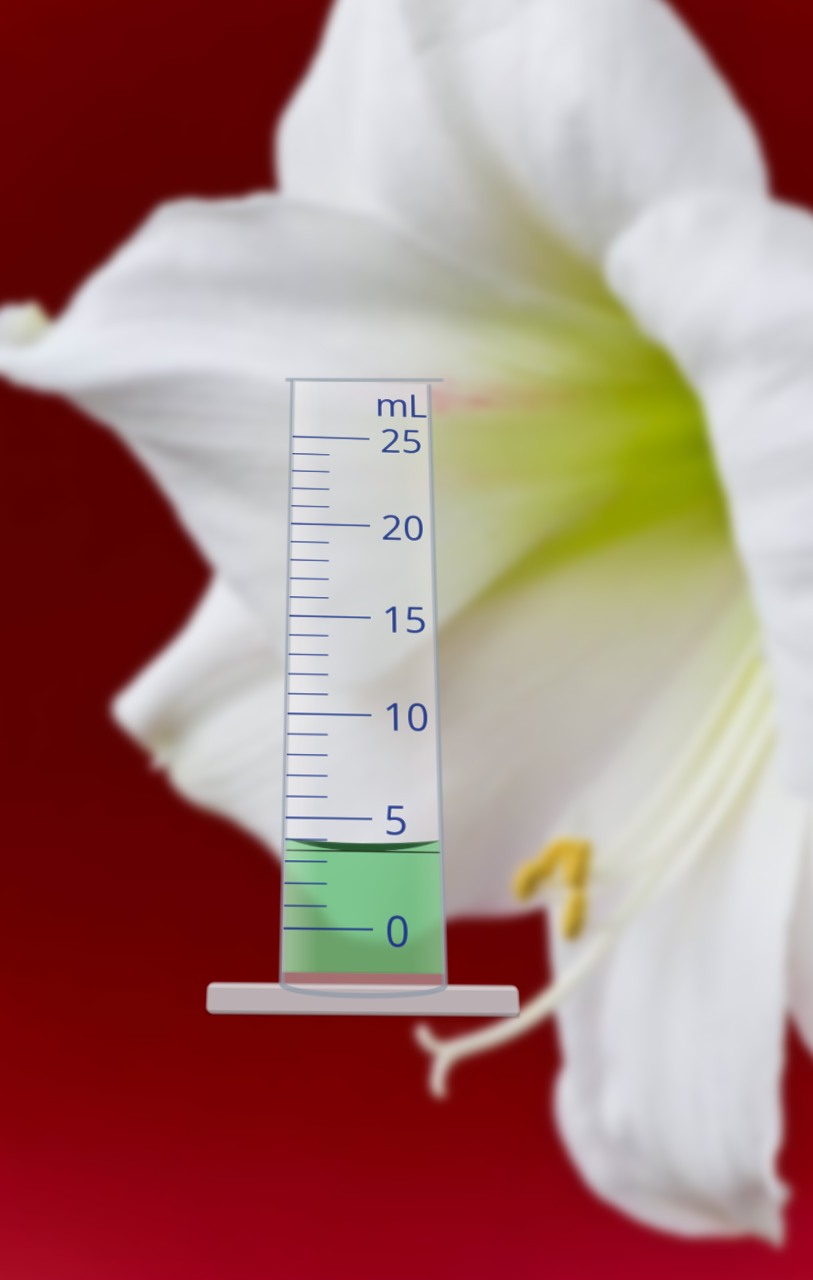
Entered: 3.5
